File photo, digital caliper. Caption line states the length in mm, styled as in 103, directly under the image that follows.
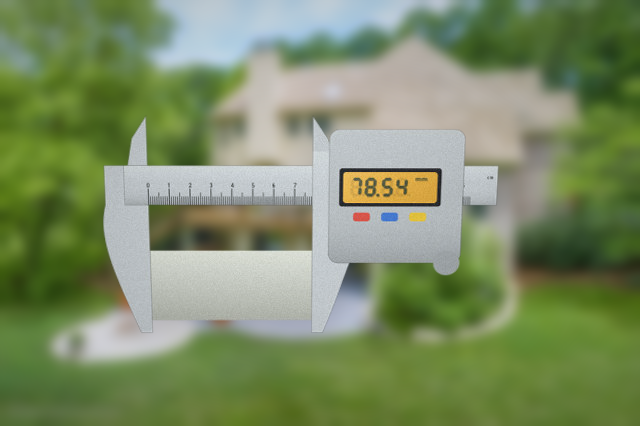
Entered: 78.54
